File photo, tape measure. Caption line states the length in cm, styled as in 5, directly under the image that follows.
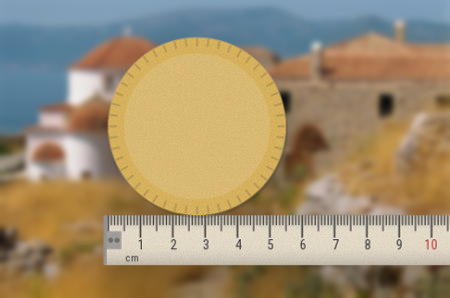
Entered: 5.5
